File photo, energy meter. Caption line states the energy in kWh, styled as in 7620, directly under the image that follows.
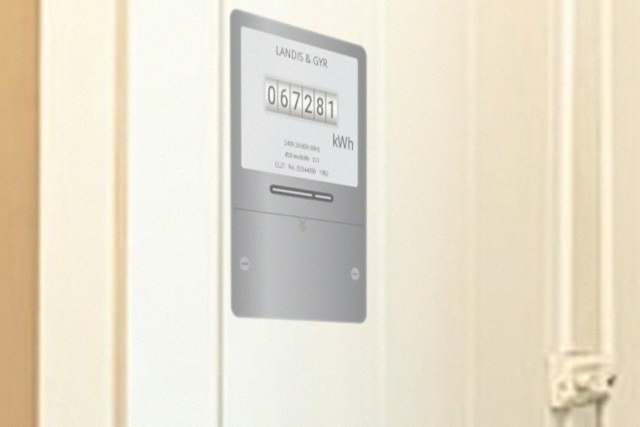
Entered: 67281
